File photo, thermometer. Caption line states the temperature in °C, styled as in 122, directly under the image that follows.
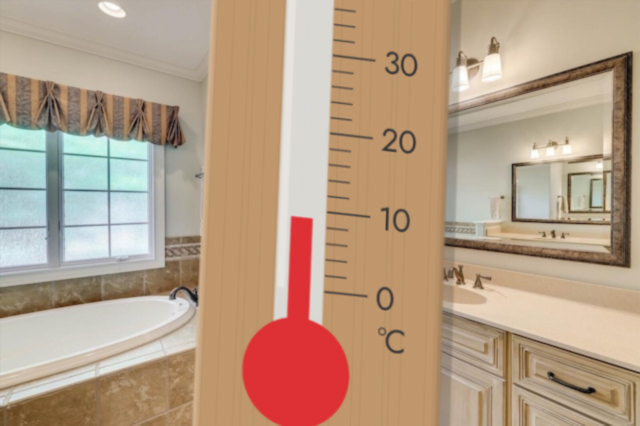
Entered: 9
